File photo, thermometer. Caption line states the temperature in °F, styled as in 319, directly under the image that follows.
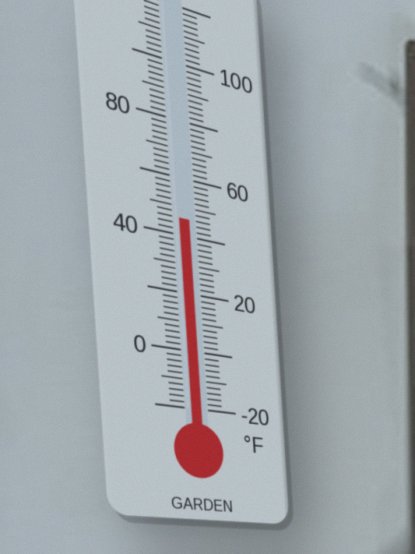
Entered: 46
